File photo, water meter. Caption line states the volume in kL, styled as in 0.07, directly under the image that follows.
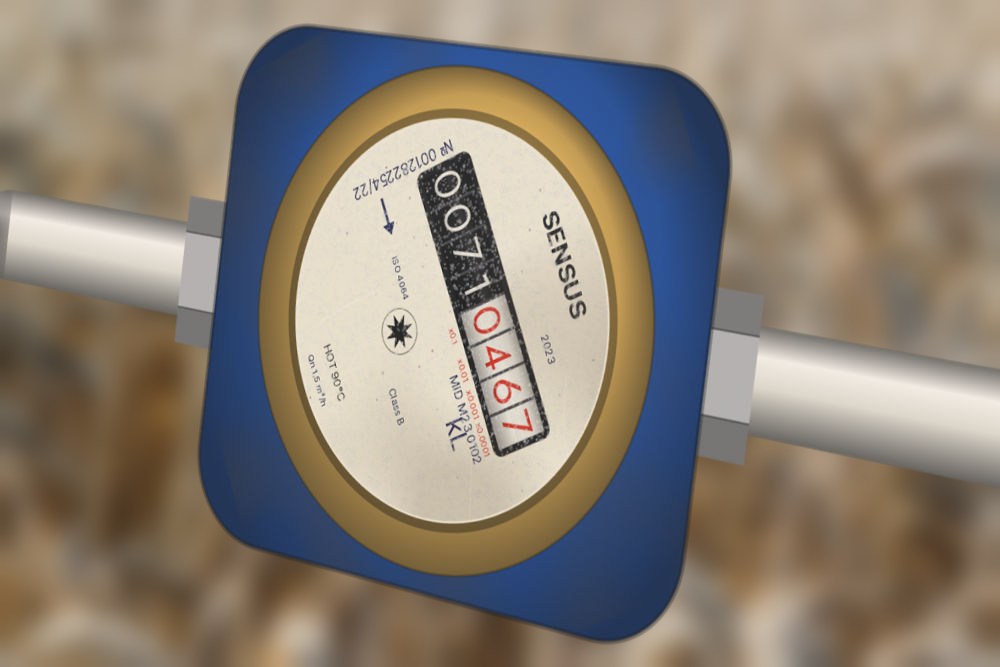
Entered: 71.0467
